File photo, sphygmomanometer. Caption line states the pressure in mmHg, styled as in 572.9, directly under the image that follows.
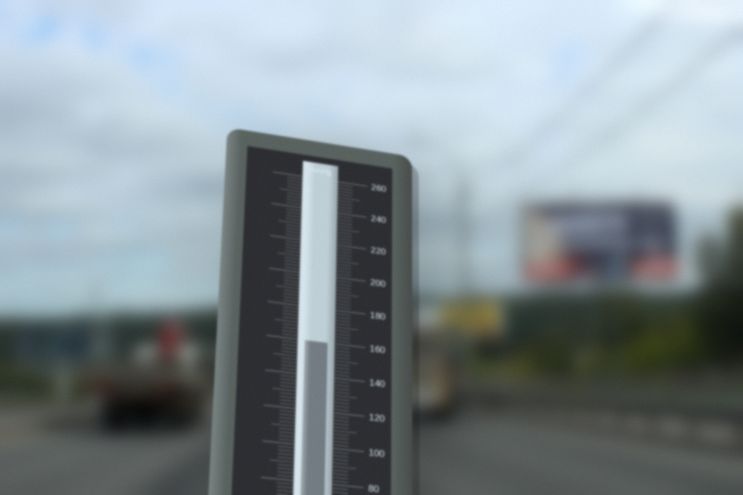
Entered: 160
